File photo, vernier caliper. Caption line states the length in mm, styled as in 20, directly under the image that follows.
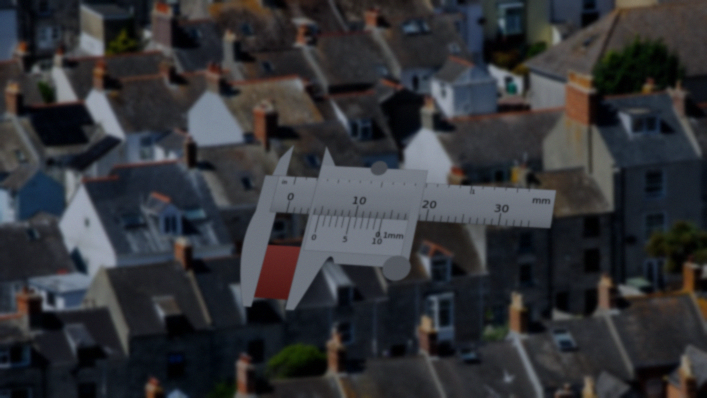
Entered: 4.8
